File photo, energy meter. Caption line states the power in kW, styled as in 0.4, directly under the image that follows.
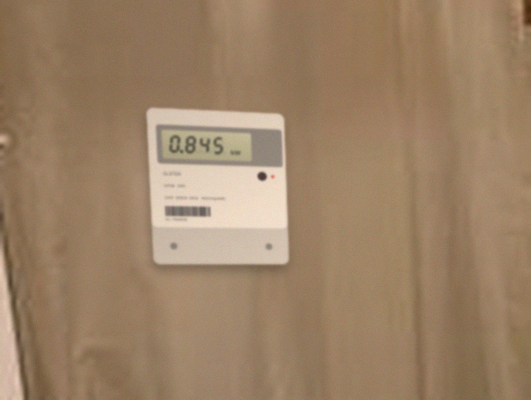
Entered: 0.845
